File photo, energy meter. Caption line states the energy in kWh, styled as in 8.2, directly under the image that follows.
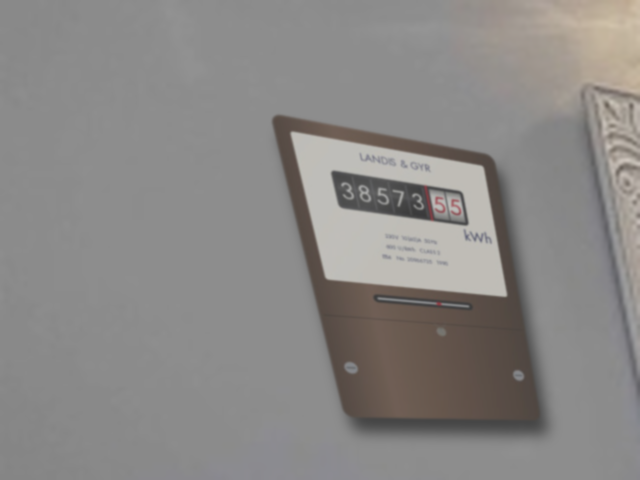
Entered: 38573.55
